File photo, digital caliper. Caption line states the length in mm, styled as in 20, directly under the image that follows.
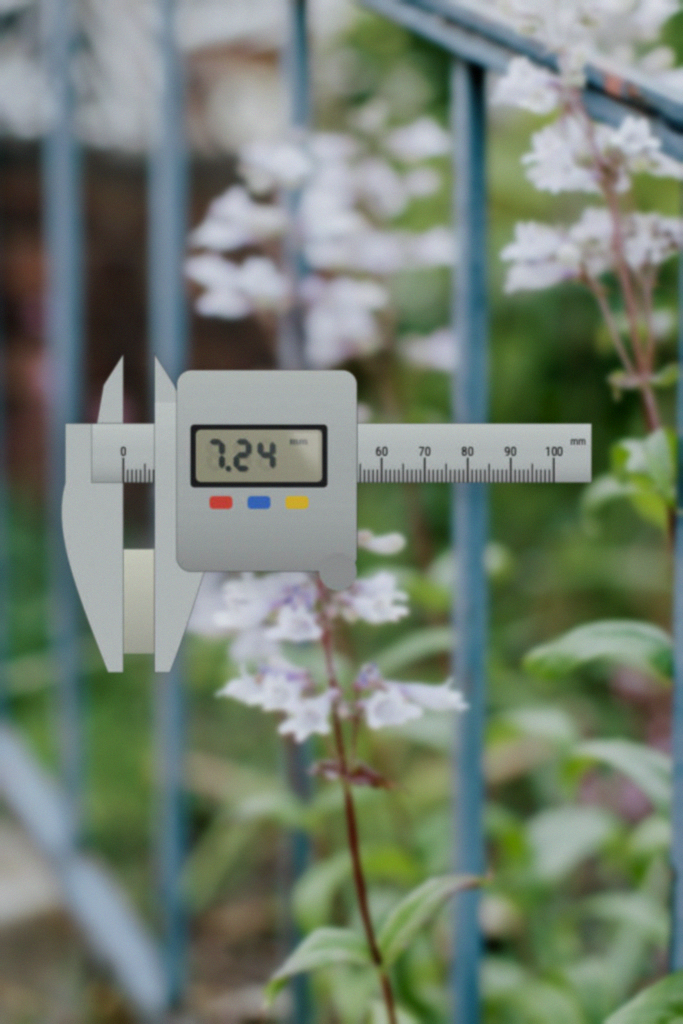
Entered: 7.24
